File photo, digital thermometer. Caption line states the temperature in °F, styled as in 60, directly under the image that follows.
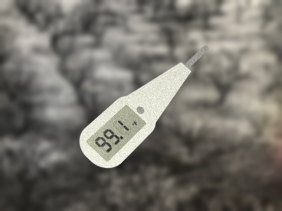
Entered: 99.1
